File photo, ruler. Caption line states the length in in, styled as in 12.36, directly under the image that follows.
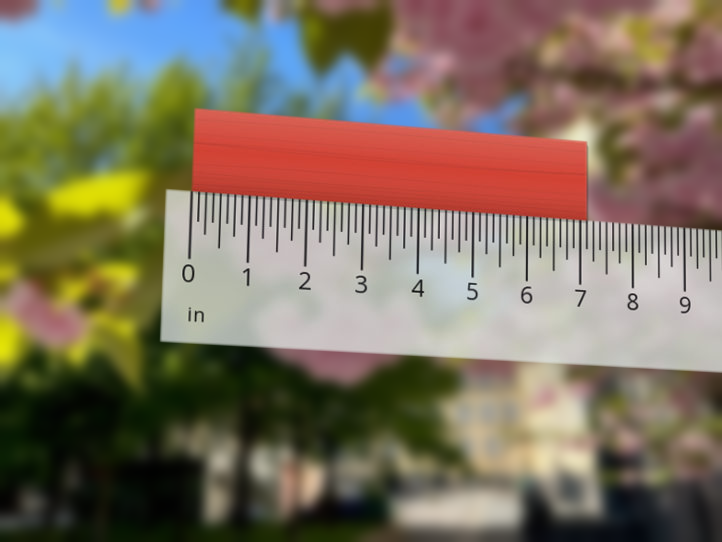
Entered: 7.125
